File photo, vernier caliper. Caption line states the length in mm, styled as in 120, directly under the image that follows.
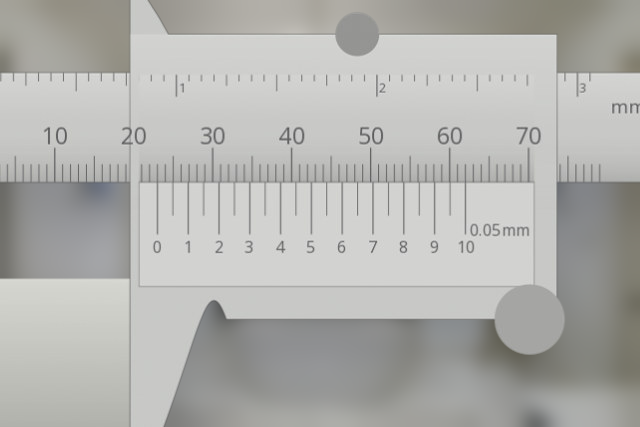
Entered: 23.0
